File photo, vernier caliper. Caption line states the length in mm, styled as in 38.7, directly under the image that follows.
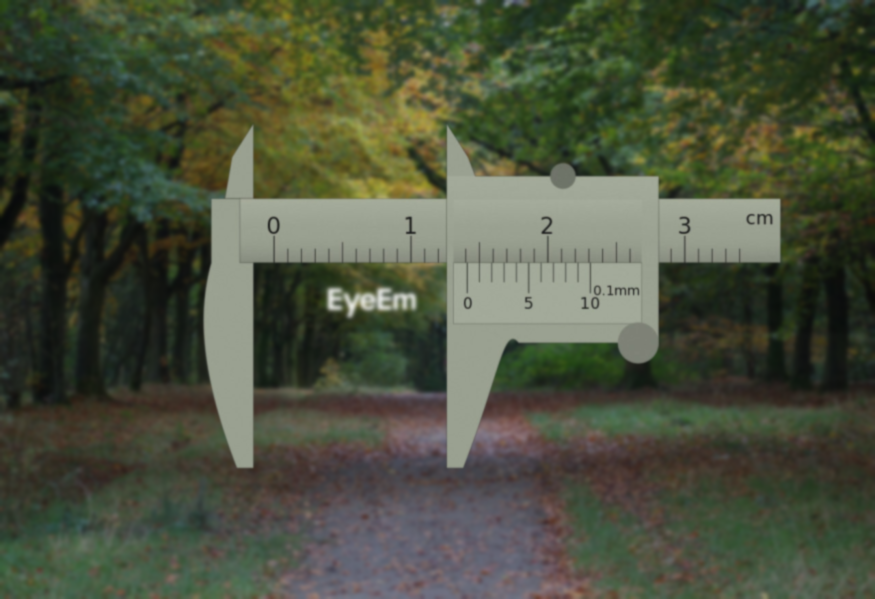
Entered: 14.1
